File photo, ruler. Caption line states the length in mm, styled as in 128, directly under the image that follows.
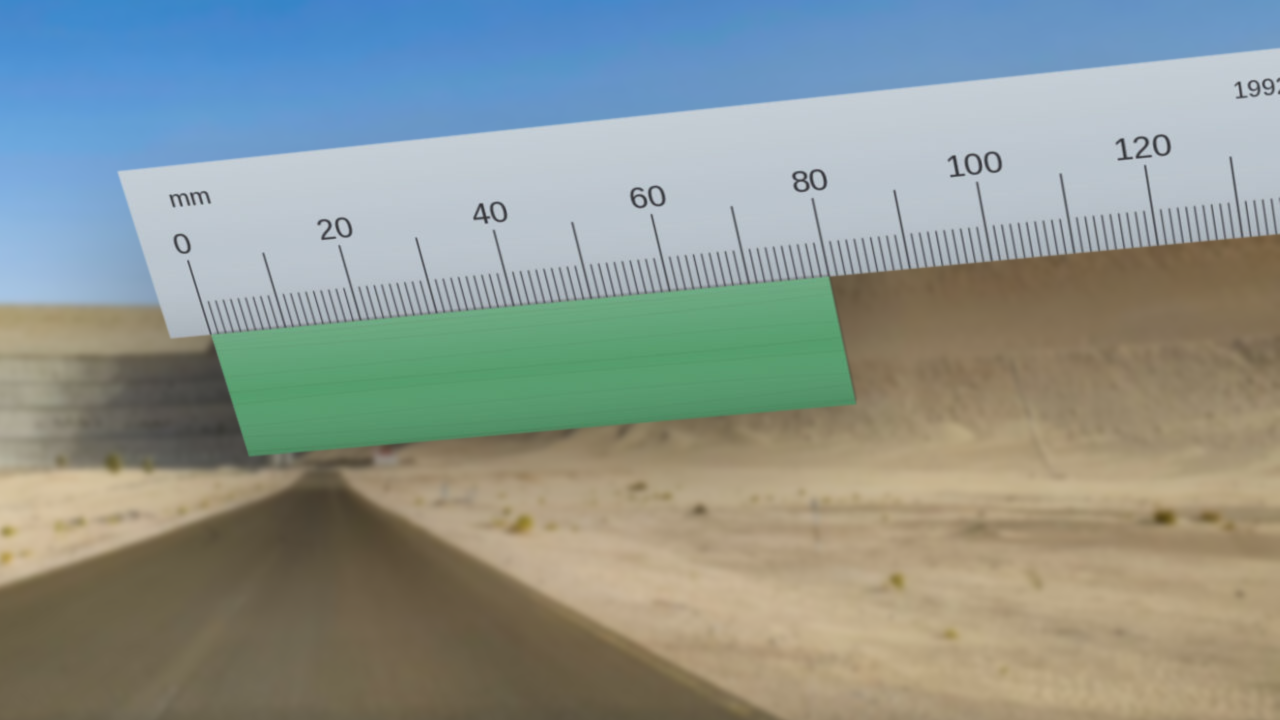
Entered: 80
